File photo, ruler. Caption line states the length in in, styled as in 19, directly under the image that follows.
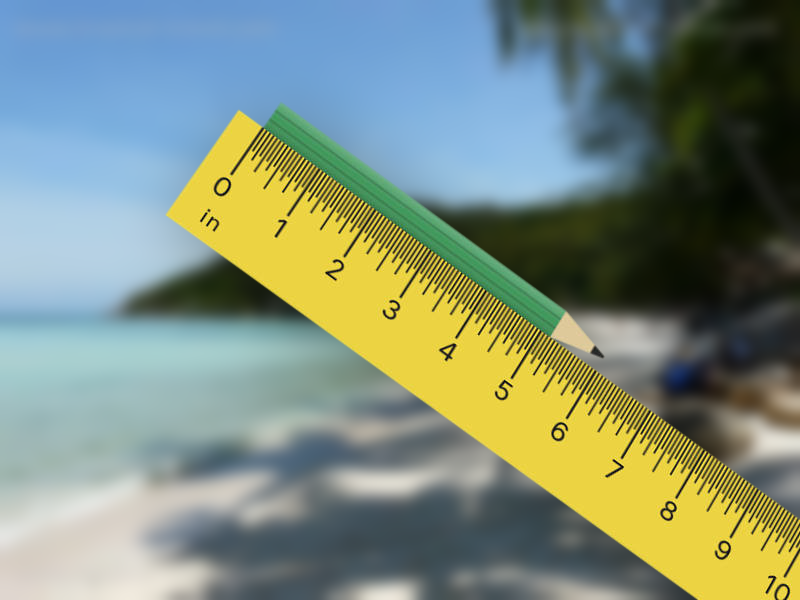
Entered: 6
